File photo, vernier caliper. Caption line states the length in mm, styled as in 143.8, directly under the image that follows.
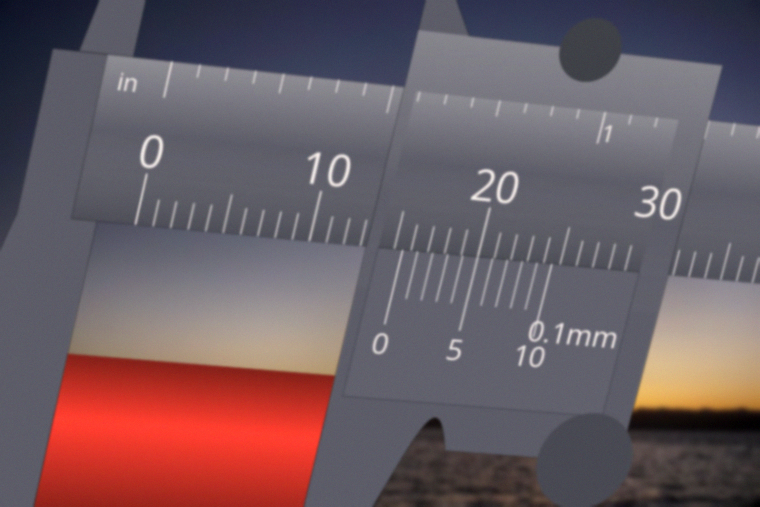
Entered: 15.5
